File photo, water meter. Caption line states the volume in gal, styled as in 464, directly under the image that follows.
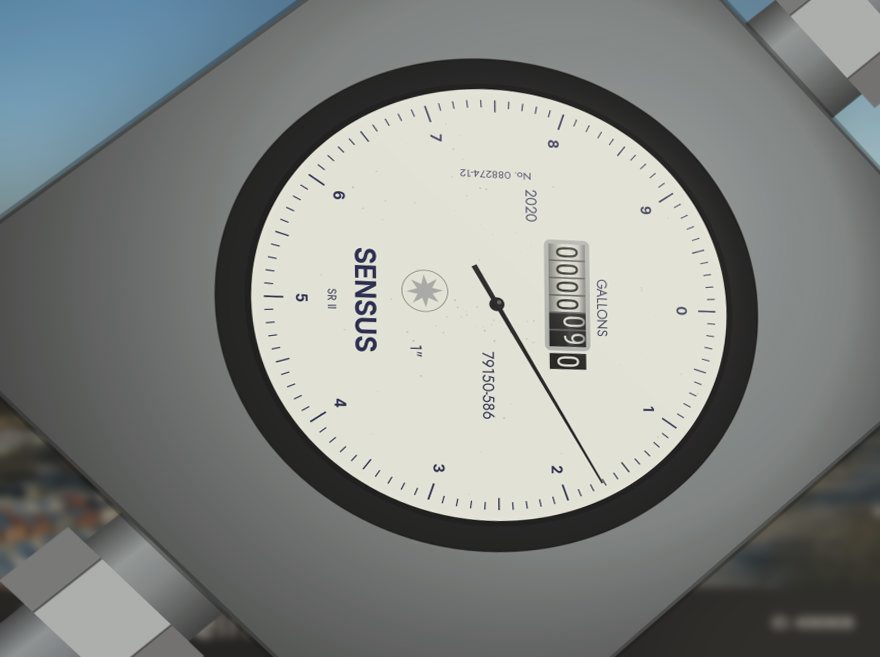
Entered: 91.7
